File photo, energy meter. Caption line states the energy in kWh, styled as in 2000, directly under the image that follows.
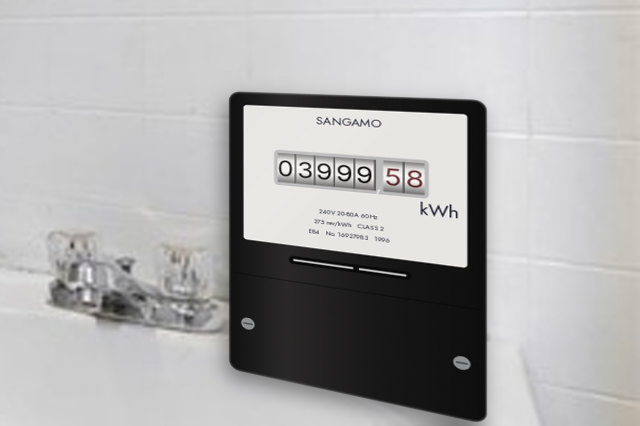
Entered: 3999.58
